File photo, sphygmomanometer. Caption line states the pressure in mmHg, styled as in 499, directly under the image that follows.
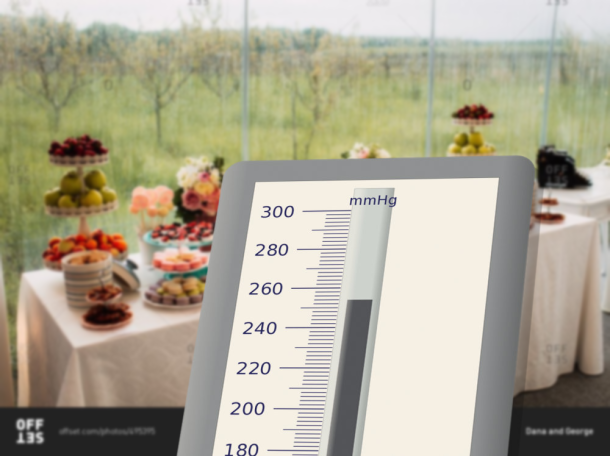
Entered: 254
